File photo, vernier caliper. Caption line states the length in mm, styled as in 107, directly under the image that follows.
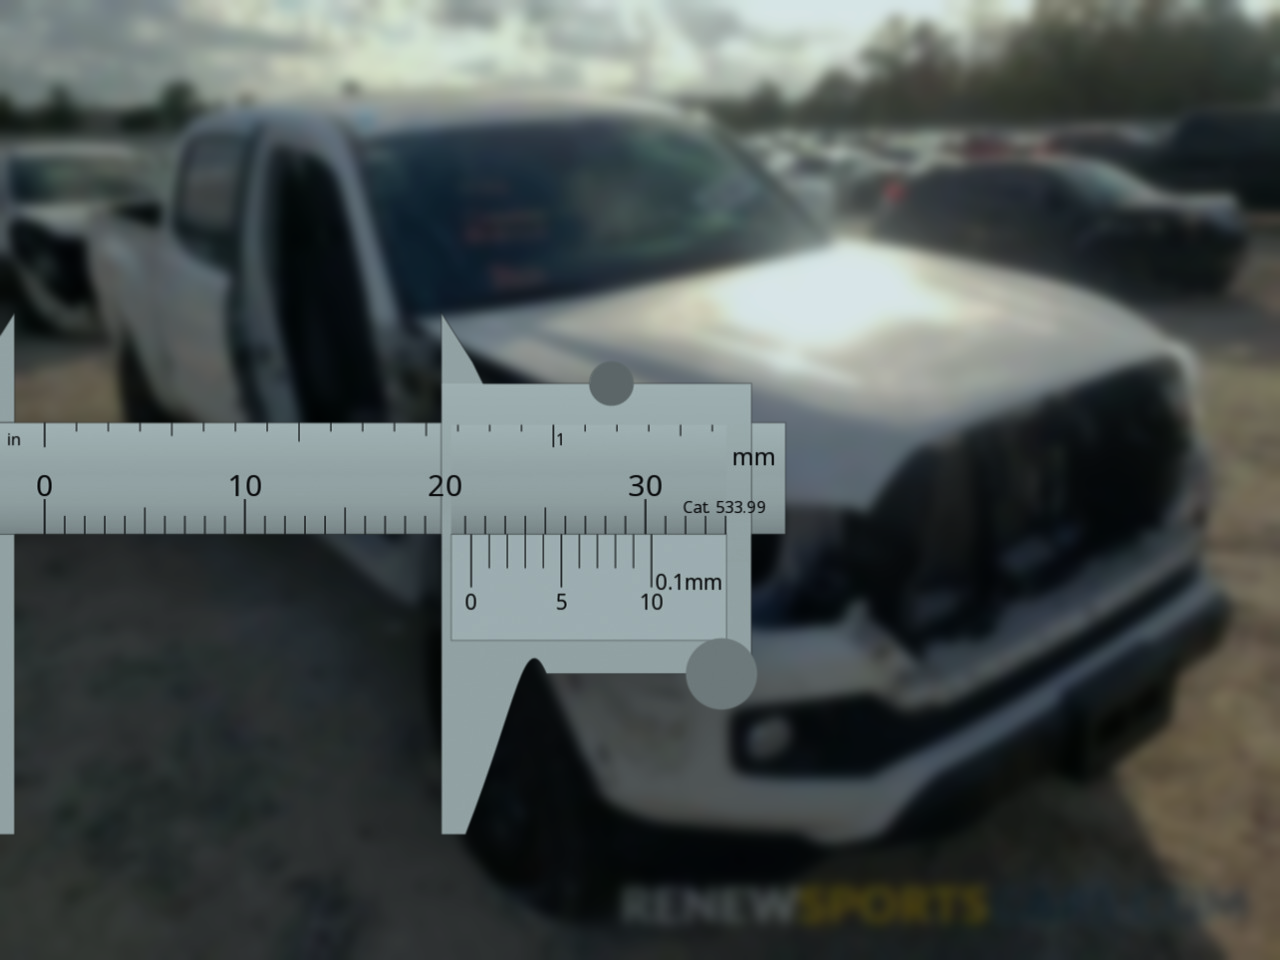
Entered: 21.3
